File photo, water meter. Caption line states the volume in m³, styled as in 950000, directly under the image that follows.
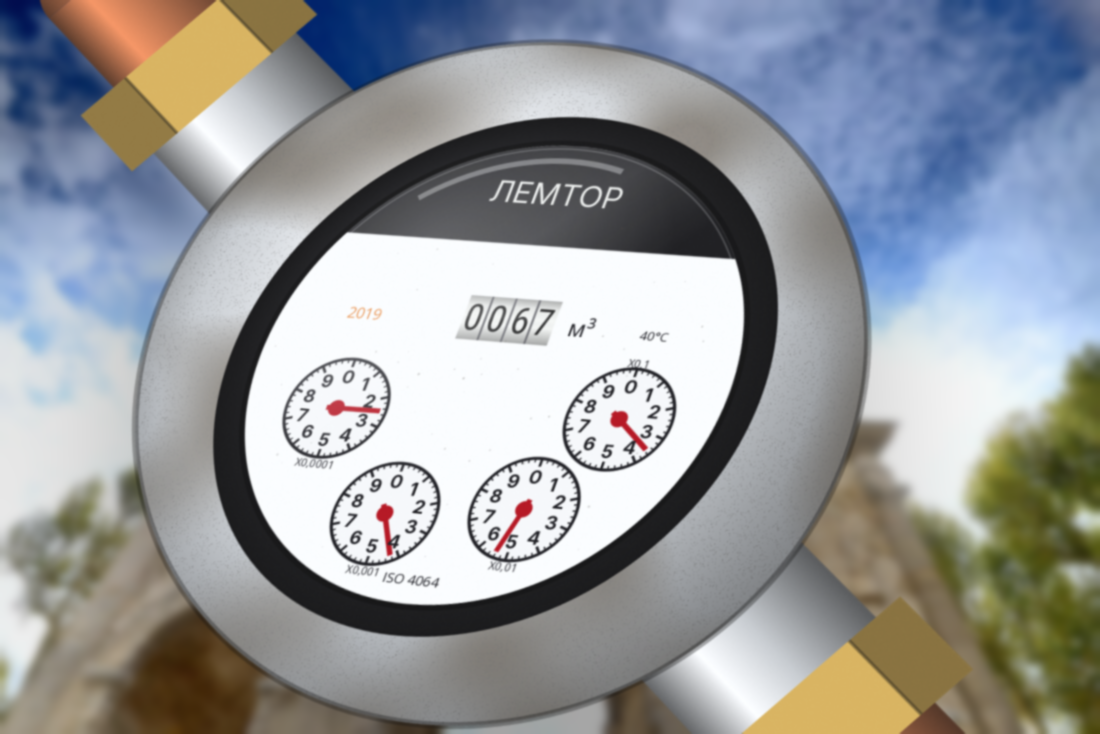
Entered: 67.3542
